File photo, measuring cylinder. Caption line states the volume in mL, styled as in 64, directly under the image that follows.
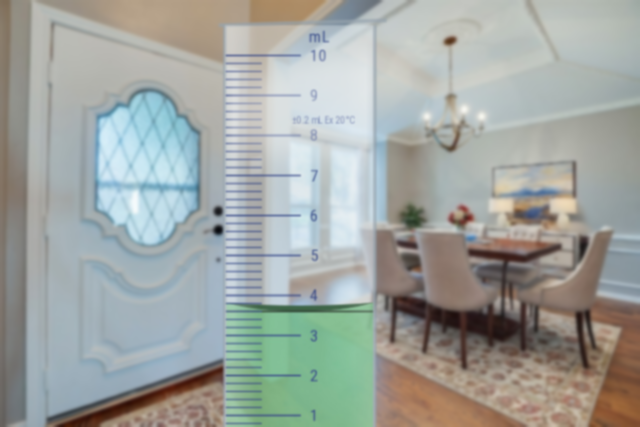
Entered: 3.6
